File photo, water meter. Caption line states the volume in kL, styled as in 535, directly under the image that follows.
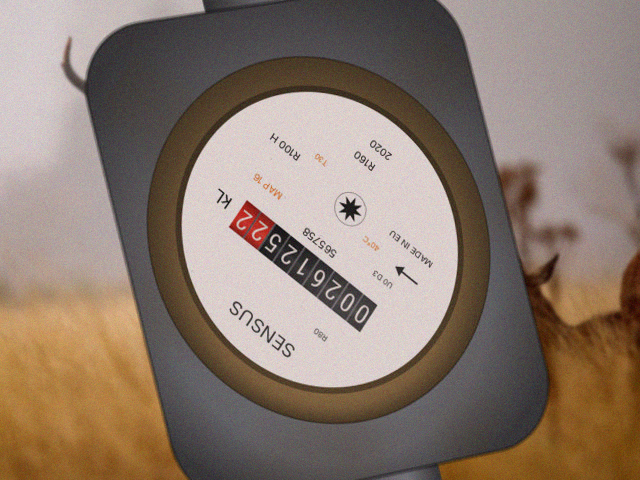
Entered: 26125.22
